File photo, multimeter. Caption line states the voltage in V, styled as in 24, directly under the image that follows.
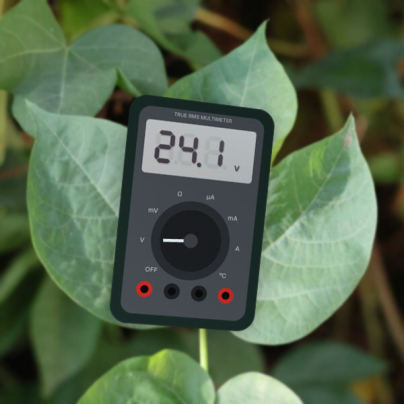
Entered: 24.1
